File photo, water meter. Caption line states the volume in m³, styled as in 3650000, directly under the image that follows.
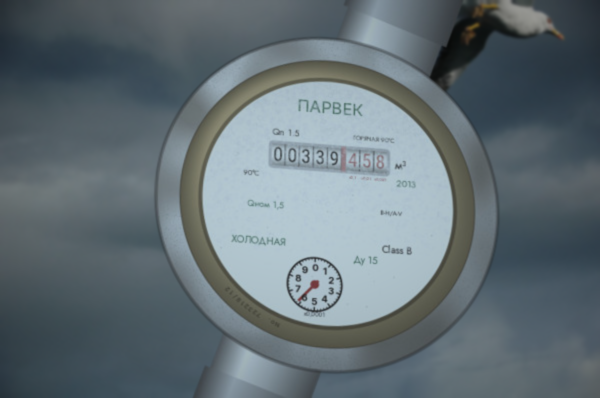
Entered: 339.4586
